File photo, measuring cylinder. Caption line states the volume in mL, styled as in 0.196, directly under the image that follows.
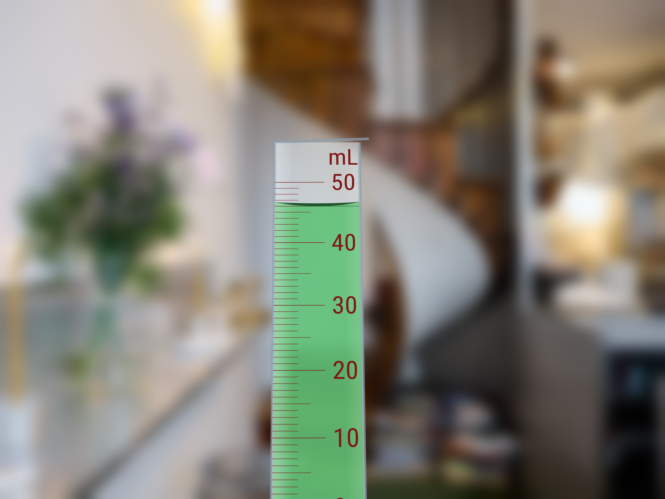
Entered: 46
